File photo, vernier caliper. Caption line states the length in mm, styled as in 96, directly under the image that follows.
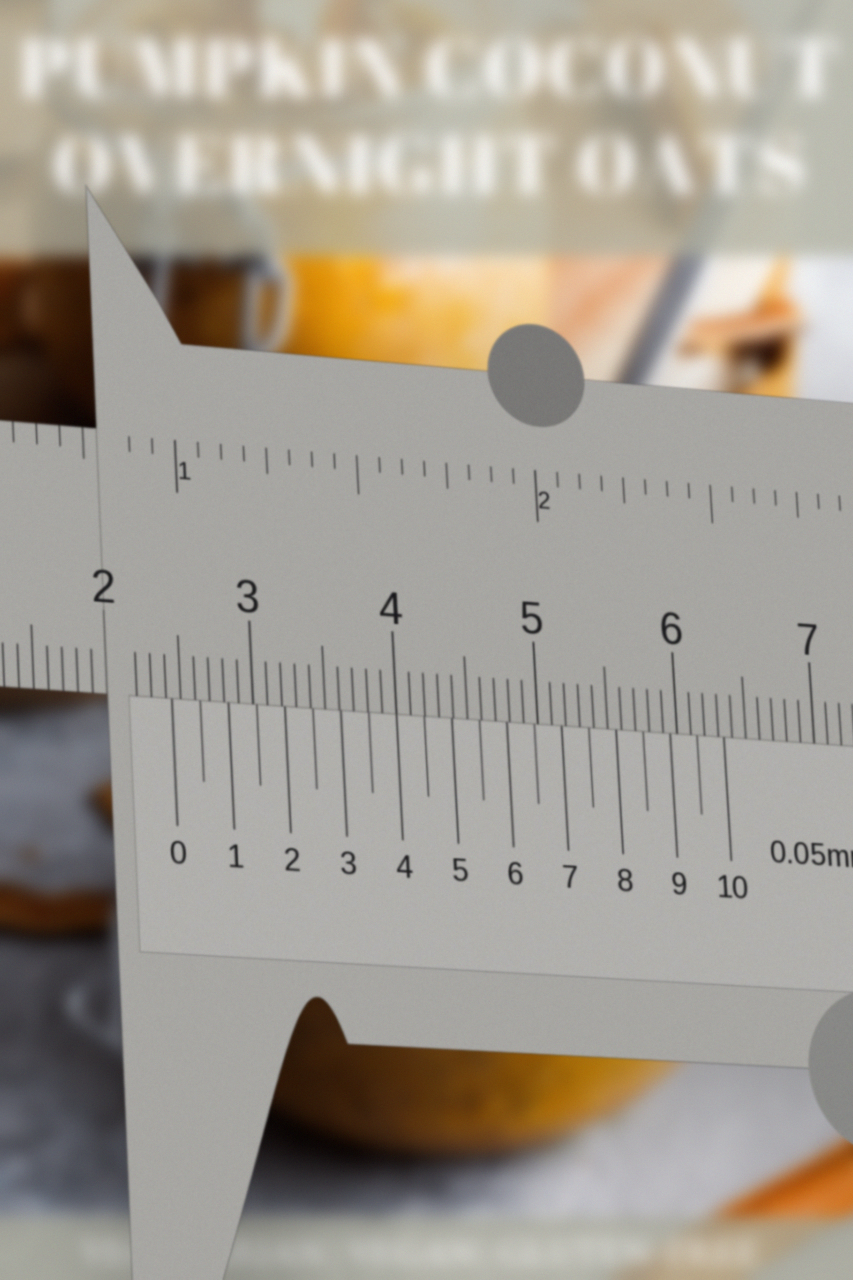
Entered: 24.4
